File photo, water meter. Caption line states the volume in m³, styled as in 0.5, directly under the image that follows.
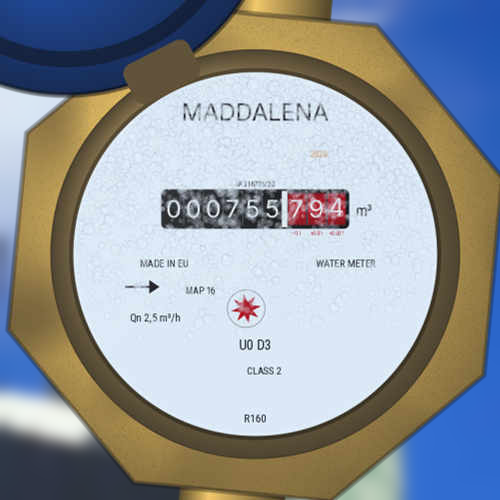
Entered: 755.794
